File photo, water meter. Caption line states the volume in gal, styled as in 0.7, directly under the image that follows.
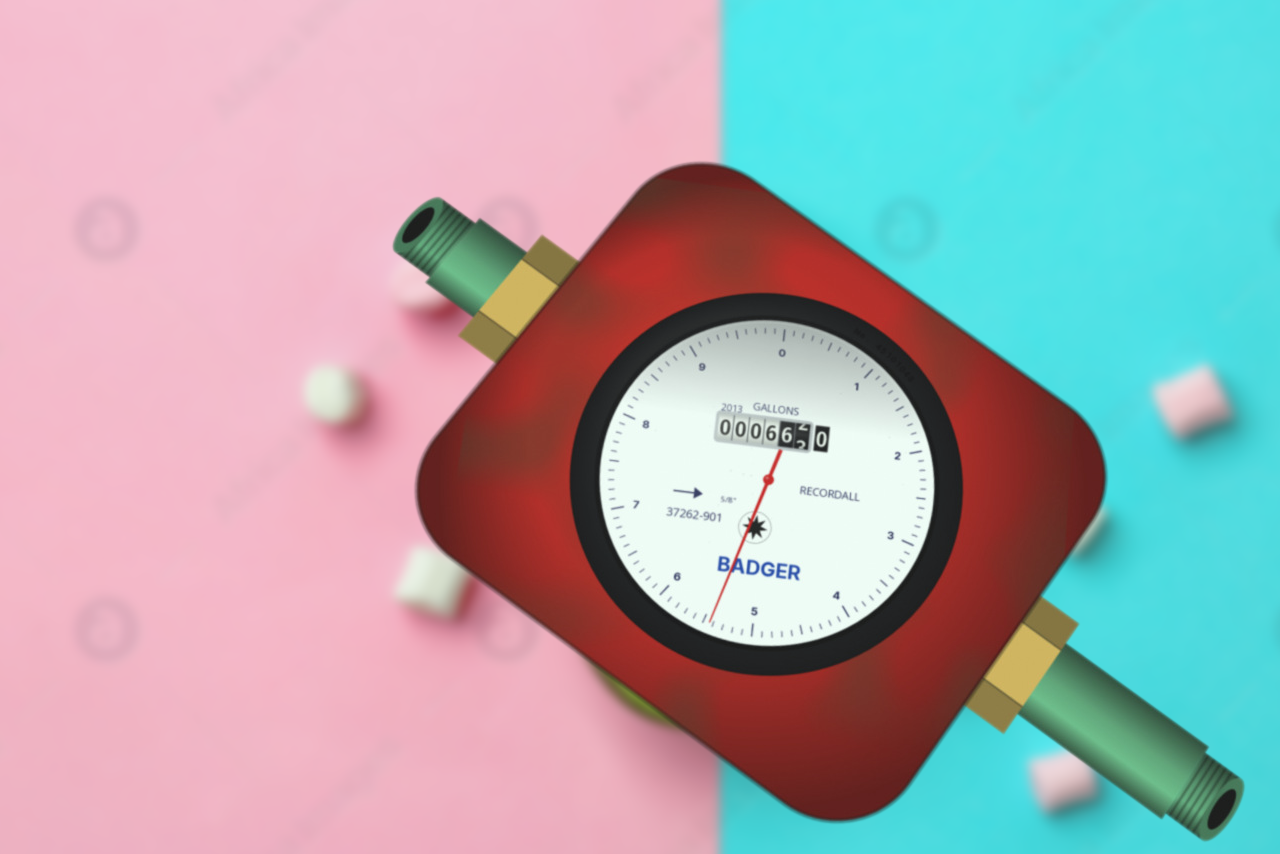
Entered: 6625.4
